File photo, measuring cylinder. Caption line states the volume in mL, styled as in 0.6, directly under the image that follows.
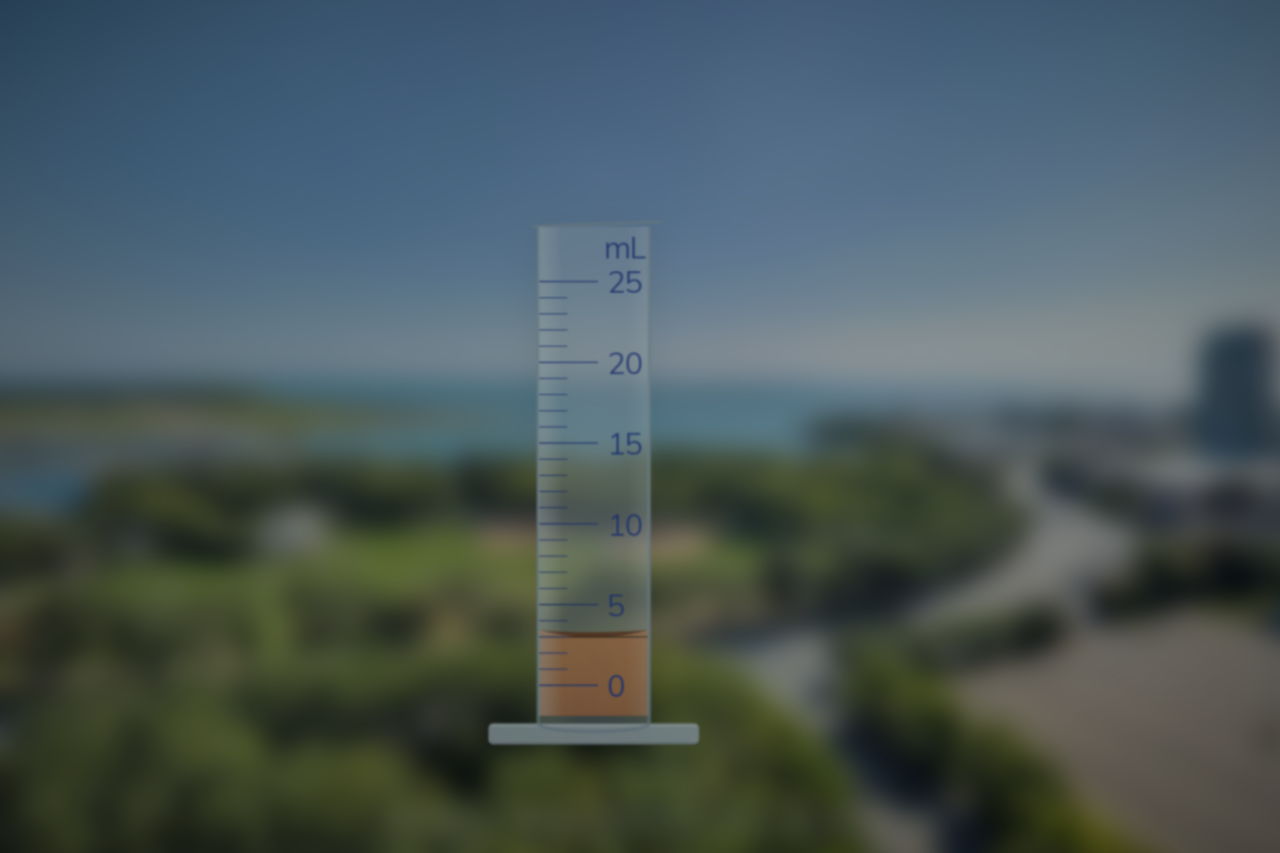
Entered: 3
